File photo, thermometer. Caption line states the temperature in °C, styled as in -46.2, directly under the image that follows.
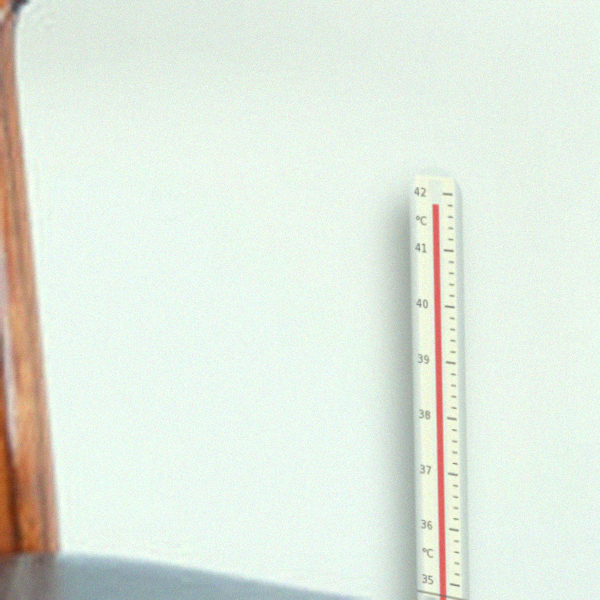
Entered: 41.8
